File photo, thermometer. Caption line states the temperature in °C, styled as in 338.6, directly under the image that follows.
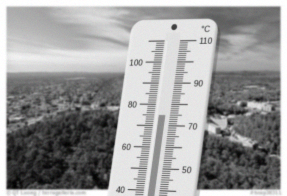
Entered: 75
